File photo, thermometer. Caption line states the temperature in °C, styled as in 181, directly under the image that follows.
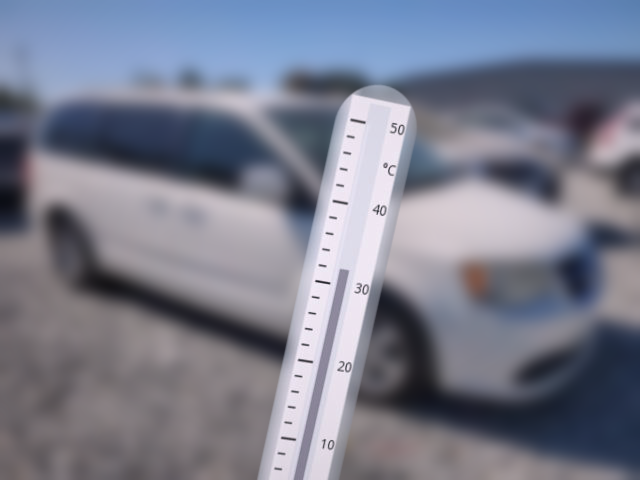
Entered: 32
